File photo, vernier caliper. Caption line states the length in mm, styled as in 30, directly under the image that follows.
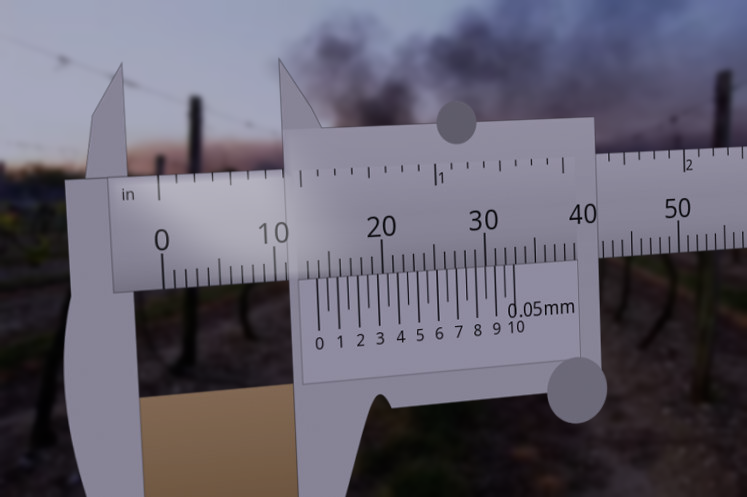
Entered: 13.8
